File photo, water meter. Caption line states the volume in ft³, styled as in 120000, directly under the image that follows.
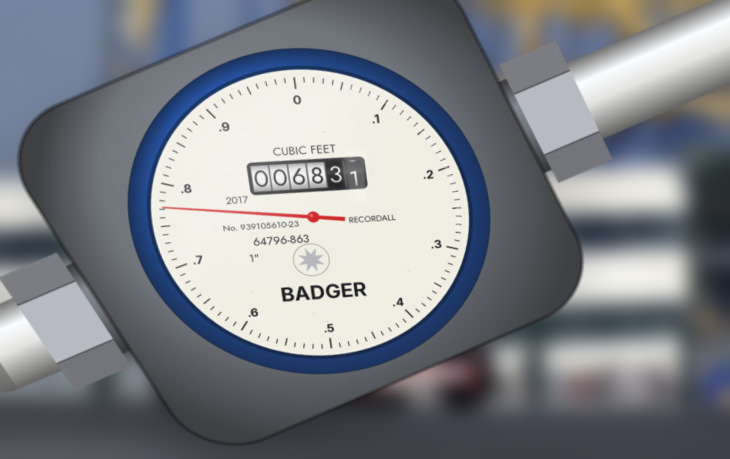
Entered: 6830.77
